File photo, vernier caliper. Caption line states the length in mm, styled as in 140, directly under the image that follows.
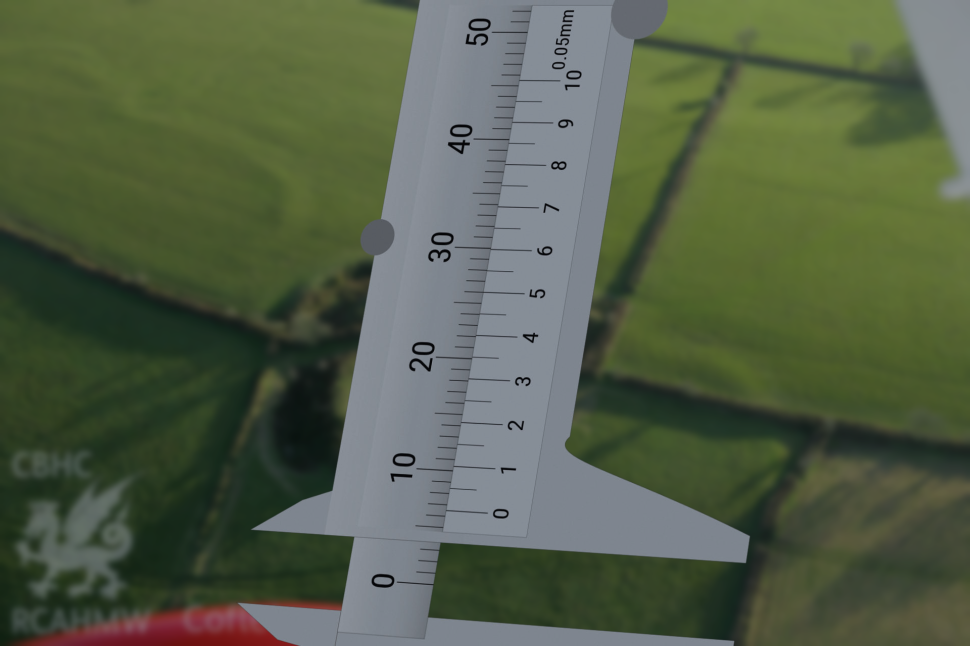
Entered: 6.5
